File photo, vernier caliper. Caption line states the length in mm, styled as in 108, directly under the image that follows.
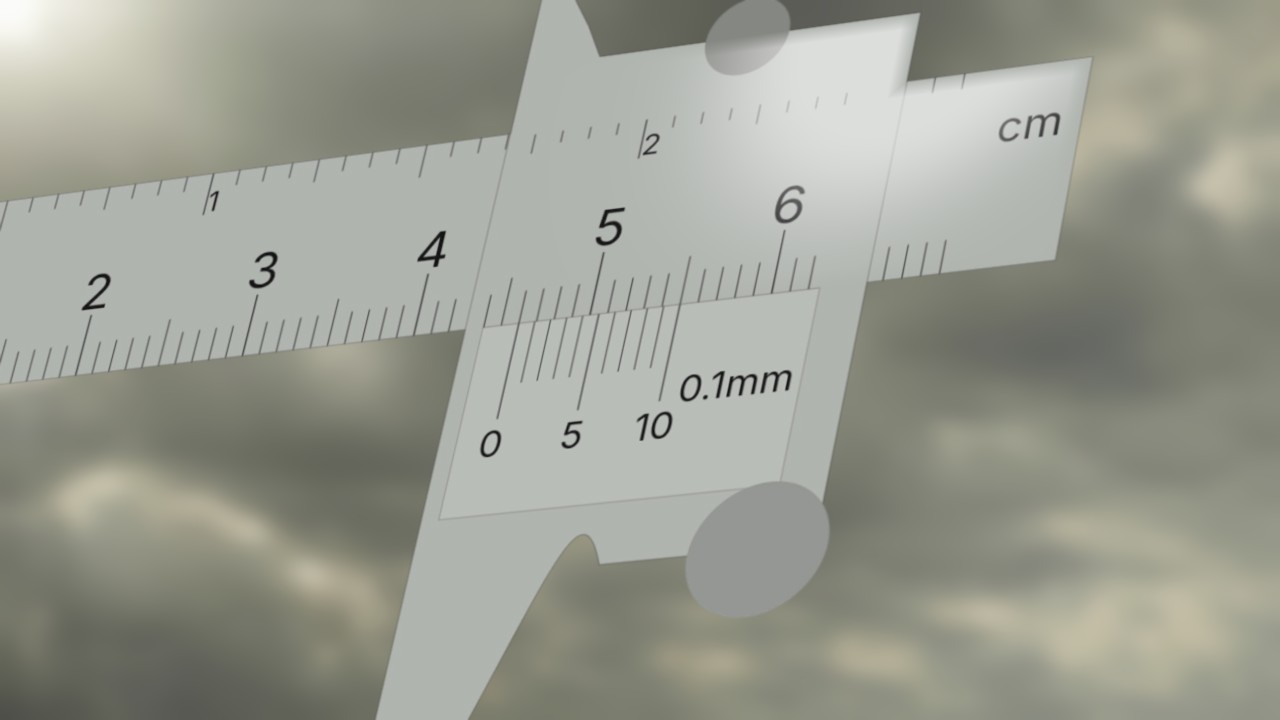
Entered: 46.0
